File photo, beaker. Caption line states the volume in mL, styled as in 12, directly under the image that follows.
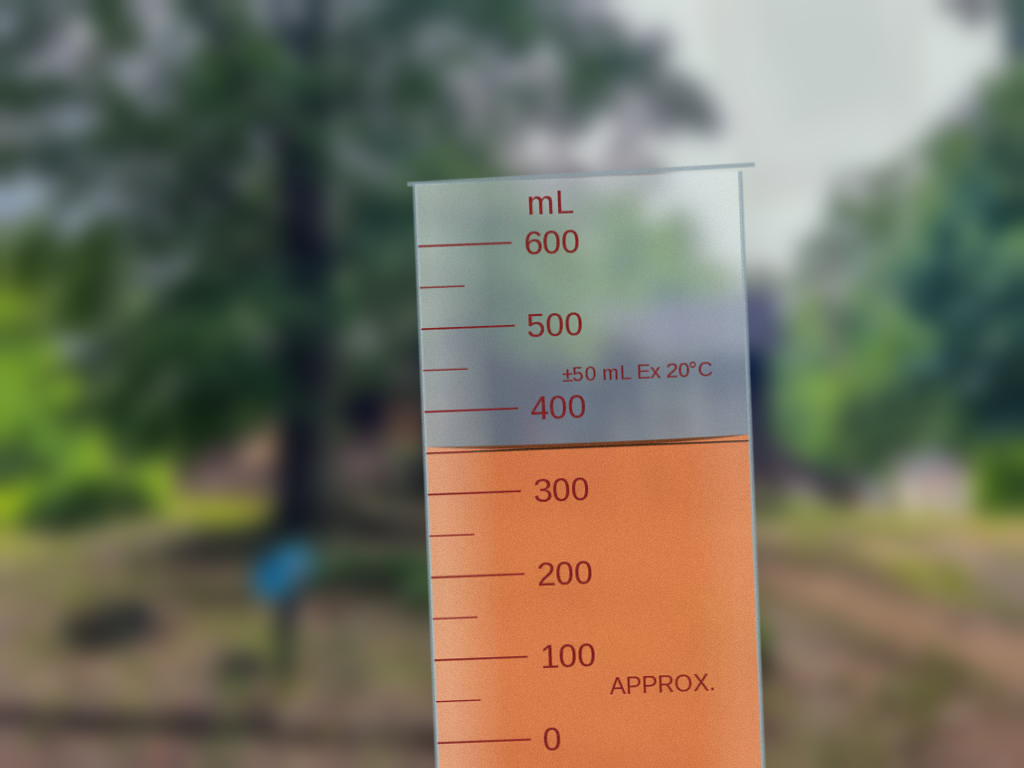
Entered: 350
